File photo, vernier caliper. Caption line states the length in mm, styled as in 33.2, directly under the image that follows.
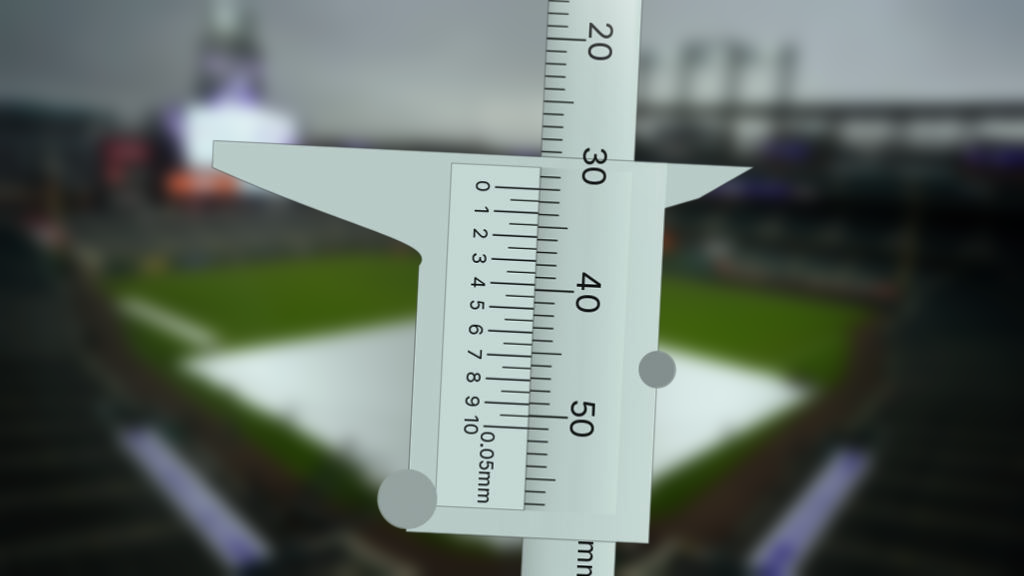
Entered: 32.0
